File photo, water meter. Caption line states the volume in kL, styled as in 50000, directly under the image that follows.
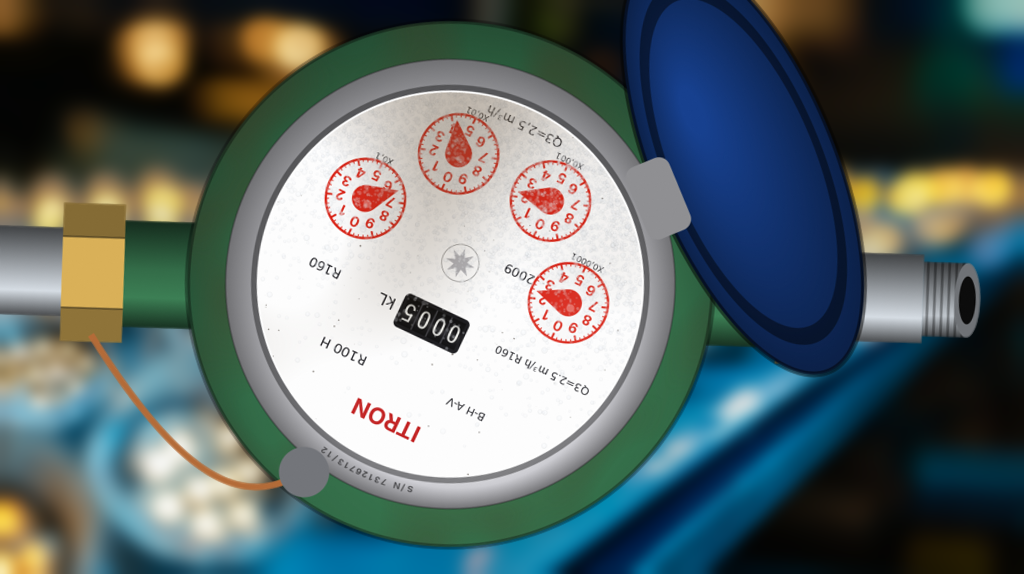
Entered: 5.6422
